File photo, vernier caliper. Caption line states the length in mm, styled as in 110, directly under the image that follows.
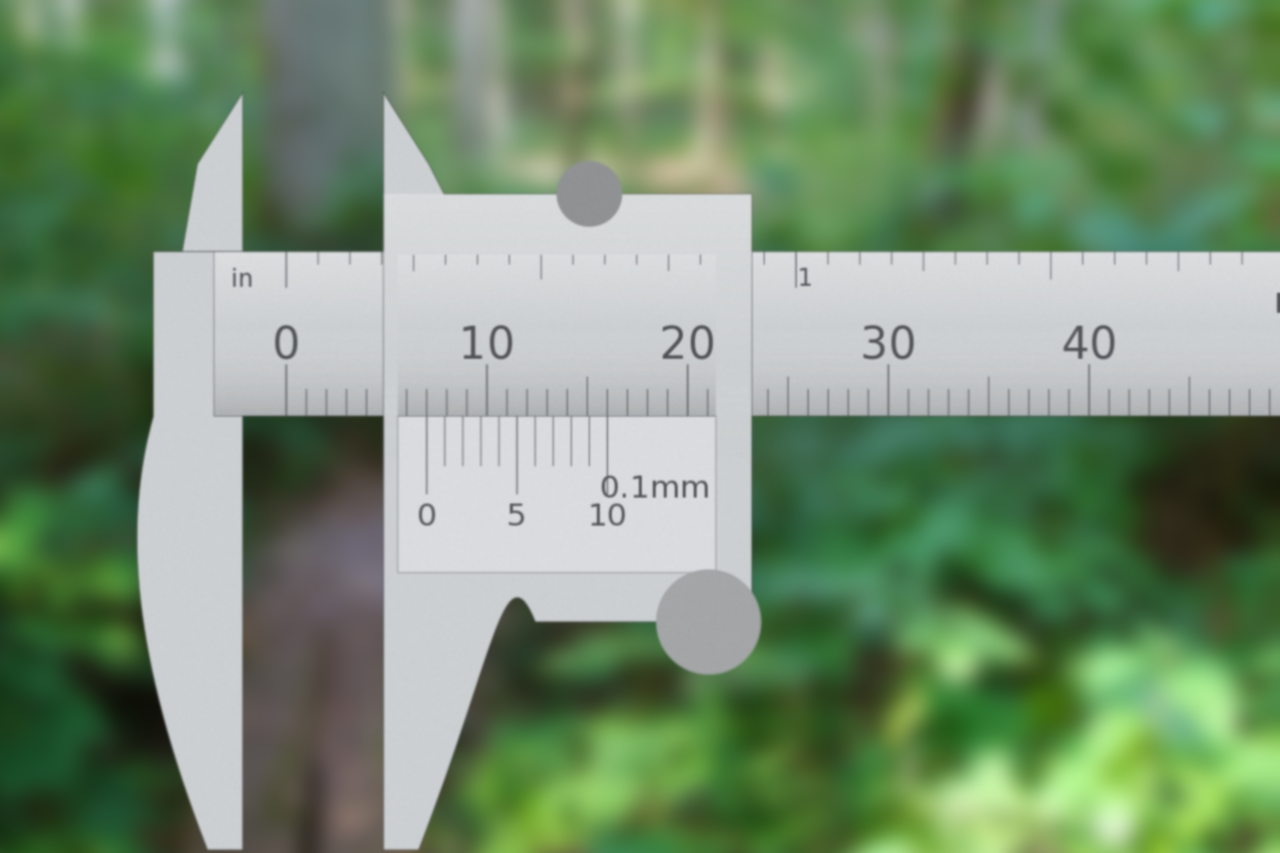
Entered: 7.0
